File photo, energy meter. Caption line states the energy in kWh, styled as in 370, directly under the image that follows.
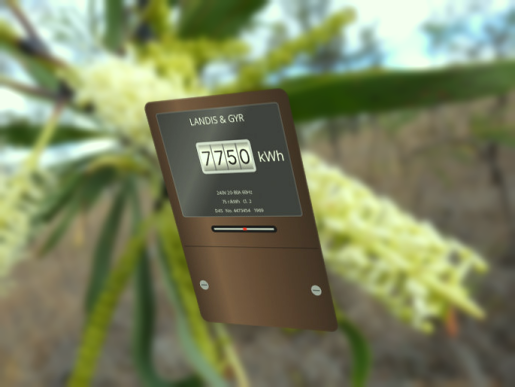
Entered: 7750
